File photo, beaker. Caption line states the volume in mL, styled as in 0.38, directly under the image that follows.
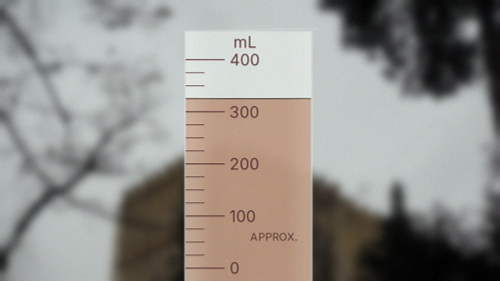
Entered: 325
